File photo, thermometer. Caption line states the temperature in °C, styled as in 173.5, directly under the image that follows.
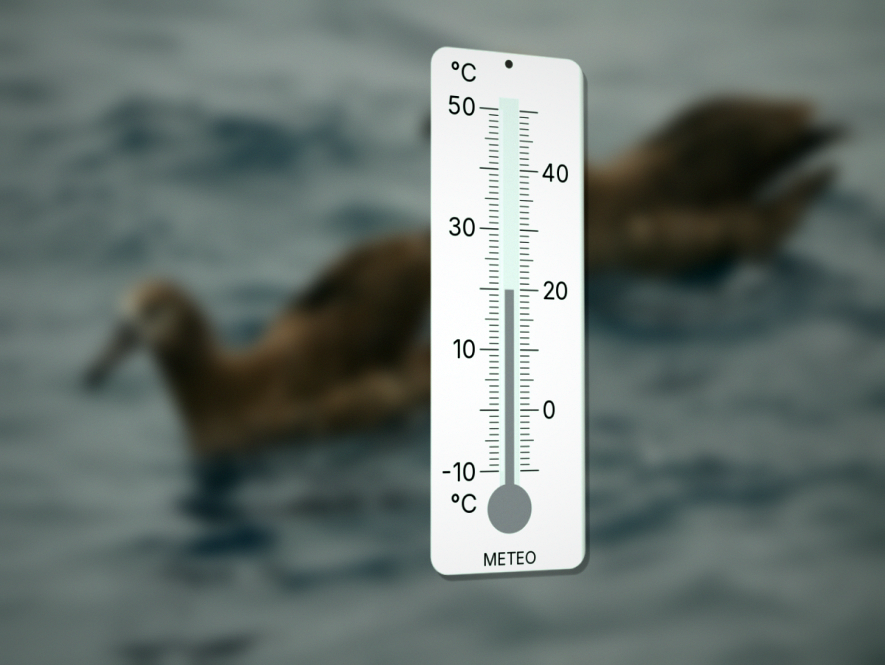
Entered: 20
